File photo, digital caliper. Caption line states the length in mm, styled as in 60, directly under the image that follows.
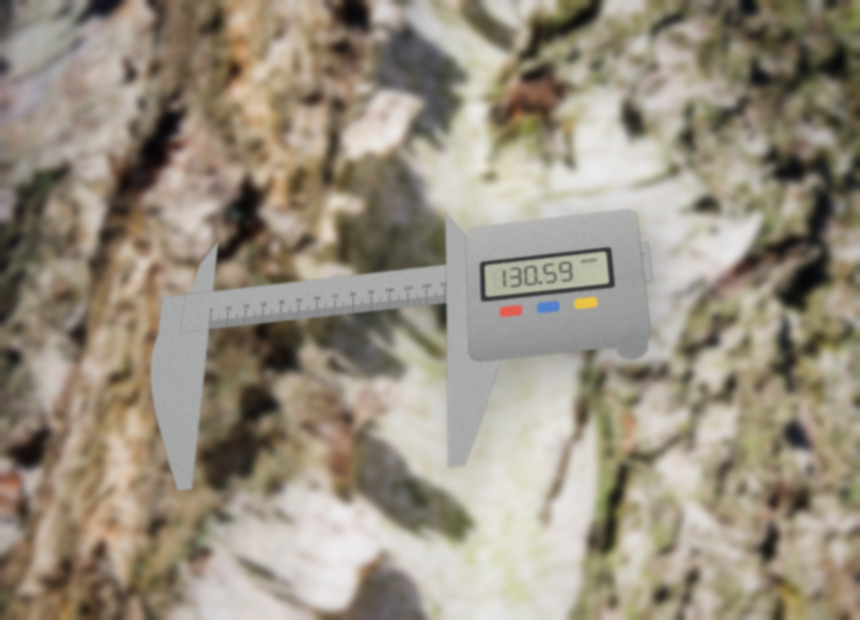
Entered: 130.59
